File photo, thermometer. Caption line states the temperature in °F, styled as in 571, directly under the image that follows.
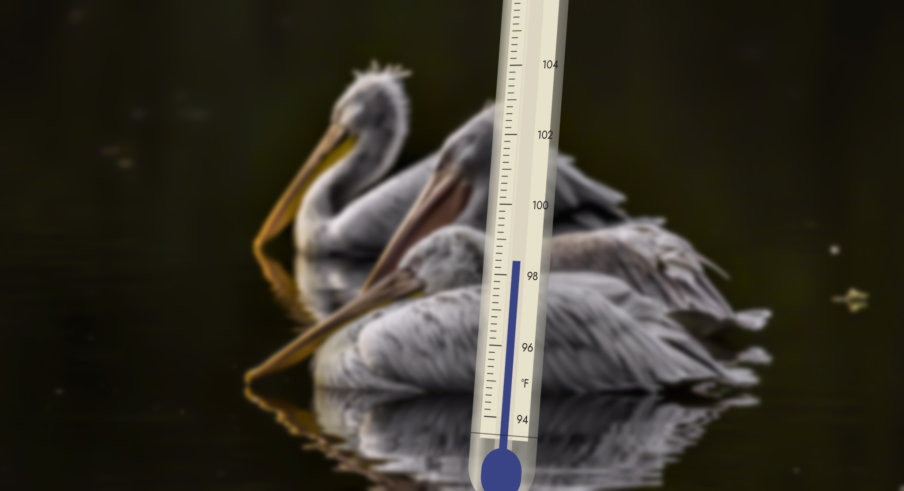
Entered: 98.4
